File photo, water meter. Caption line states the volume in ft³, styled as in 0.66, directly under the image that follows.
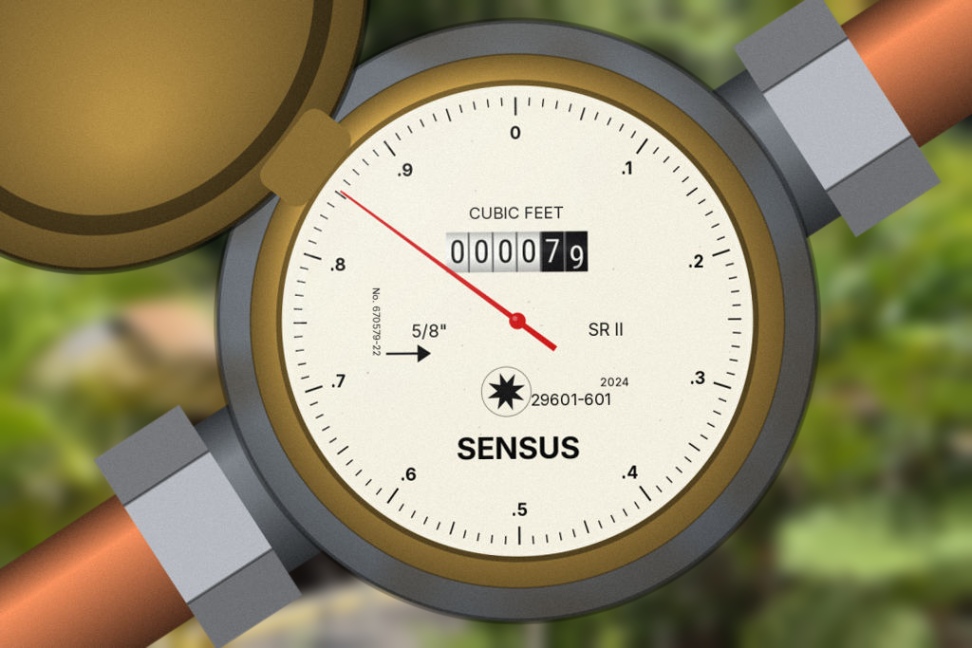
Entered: 78.85
